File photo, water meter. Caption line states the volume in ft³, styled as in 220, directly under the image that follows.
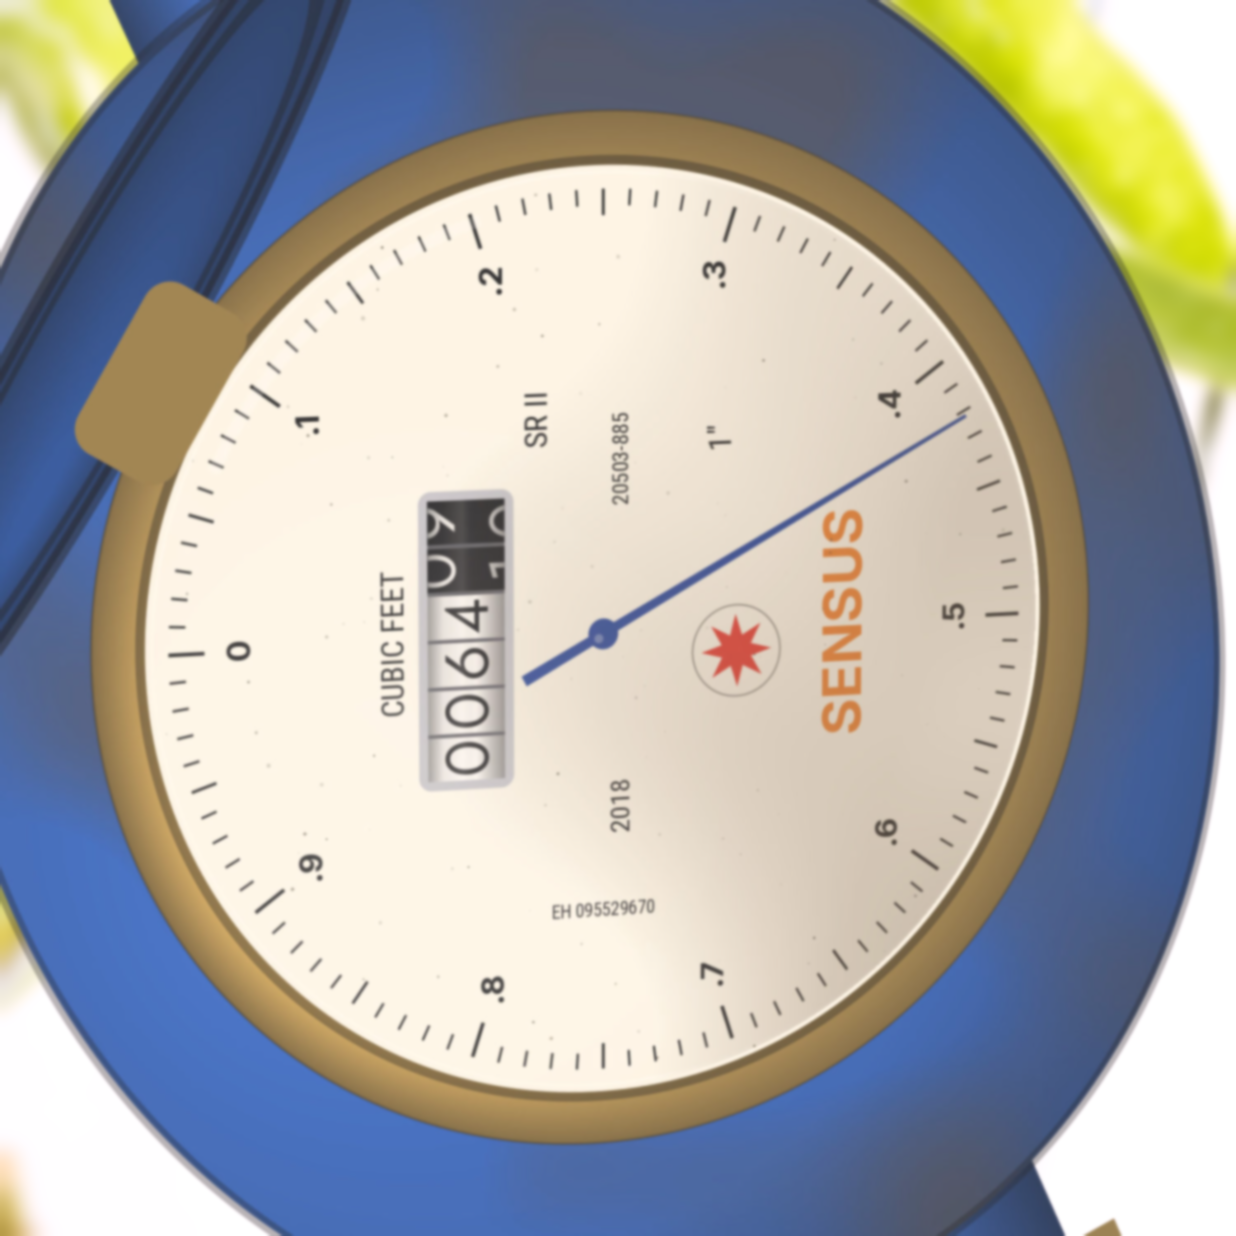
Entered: 6409.42
